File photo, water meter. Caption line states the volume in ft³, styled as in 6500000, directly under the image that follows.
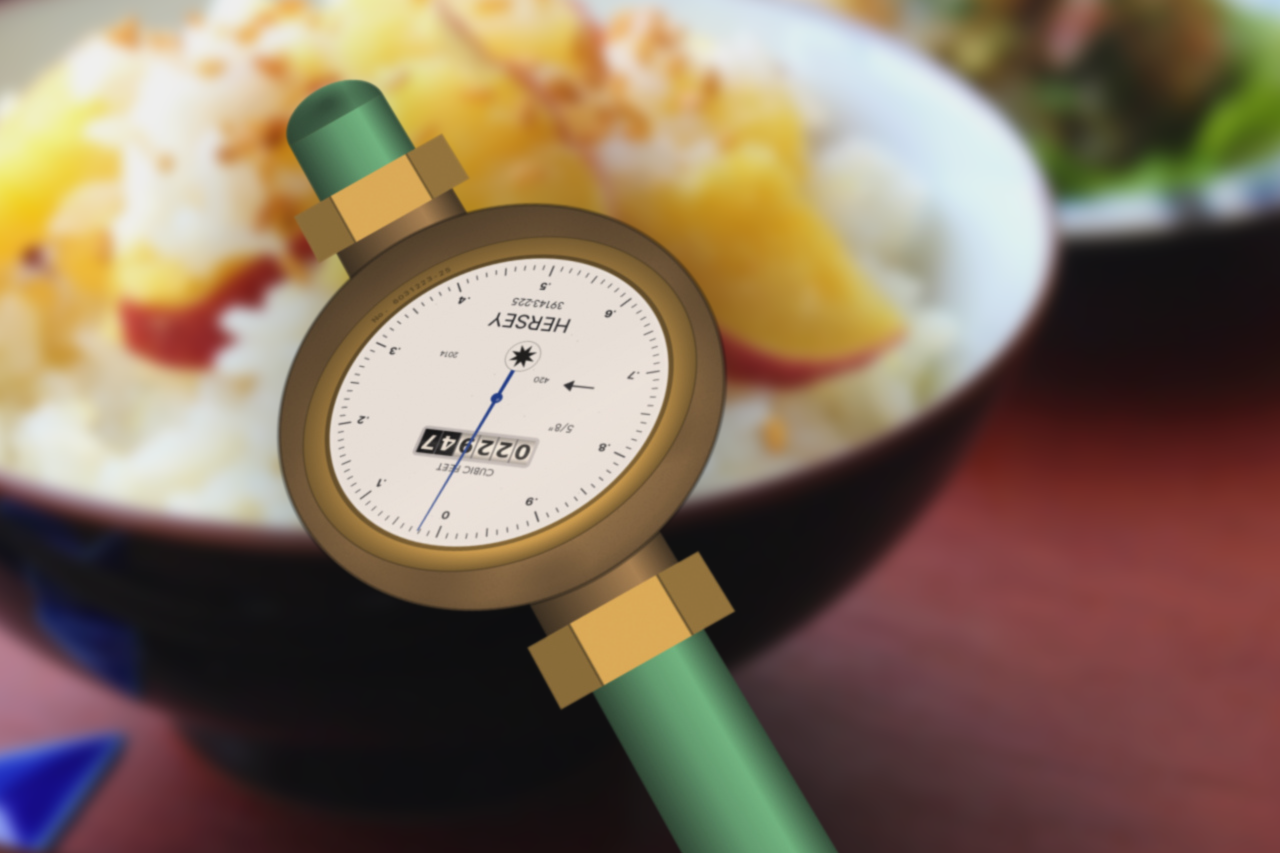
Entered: 22947.02
